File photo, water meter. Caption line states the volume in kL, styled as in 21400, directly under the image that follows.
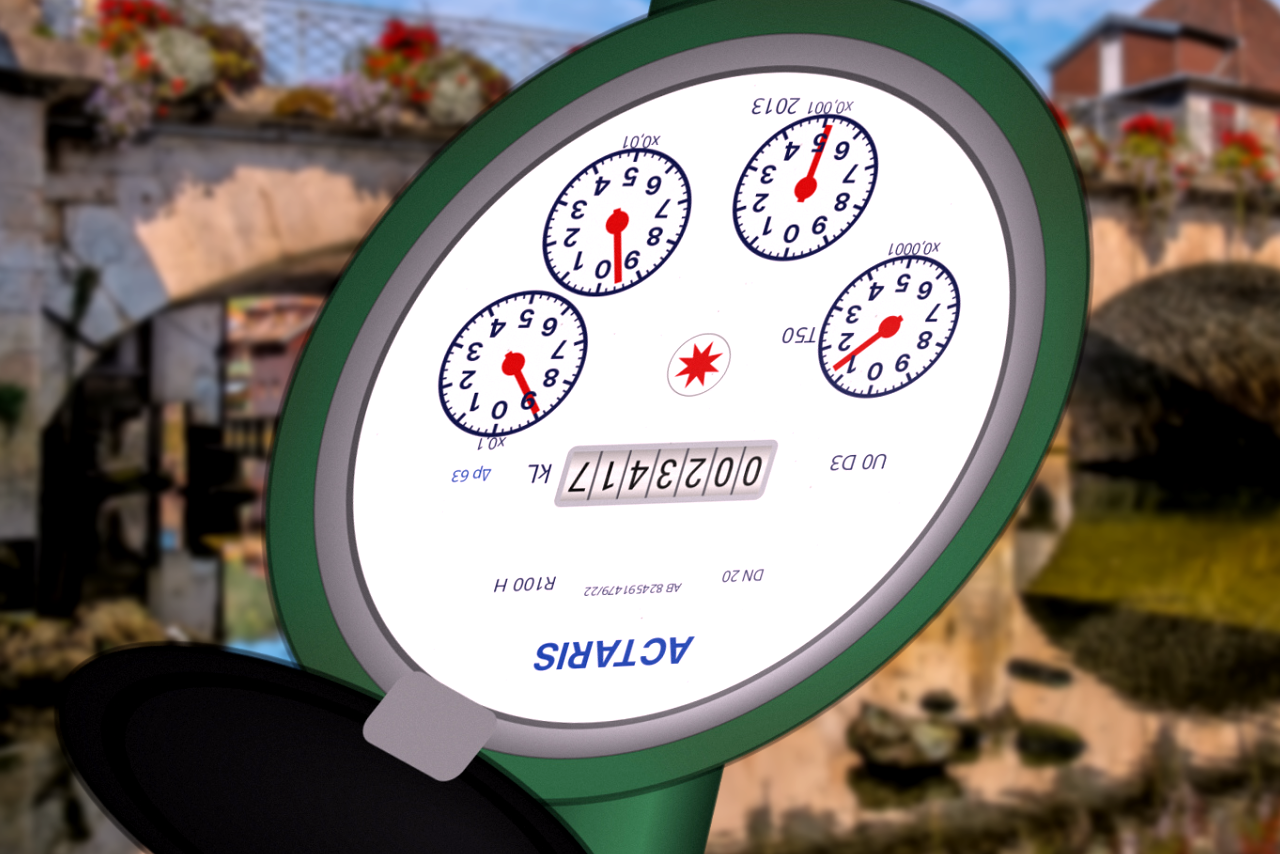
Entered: 23417.8951
